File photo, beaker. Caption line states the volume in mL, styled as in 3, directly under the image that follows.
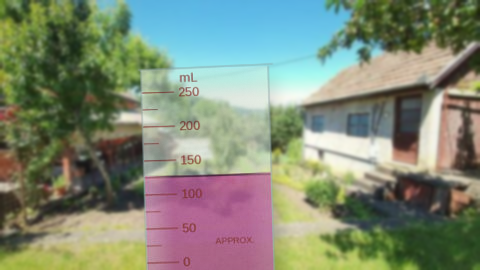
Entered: 125
